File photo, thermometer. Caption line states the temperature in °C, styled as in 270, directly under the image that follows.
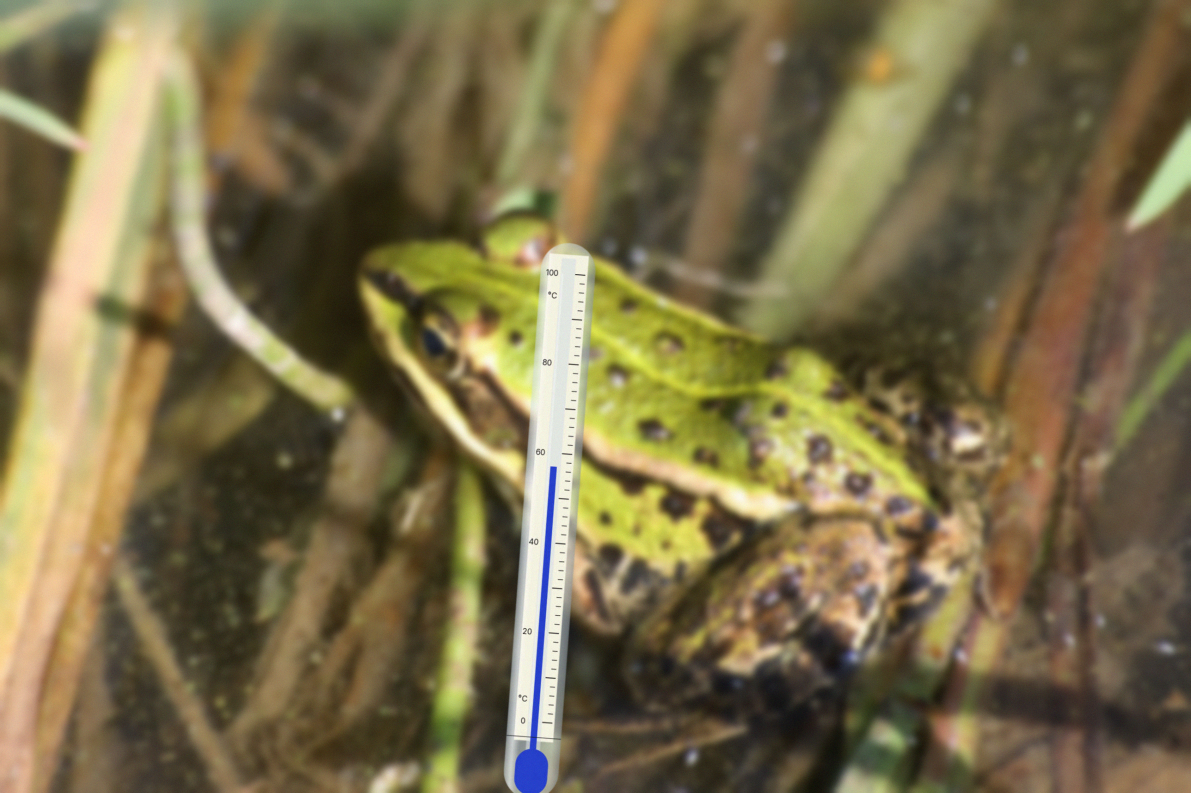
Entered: 57
